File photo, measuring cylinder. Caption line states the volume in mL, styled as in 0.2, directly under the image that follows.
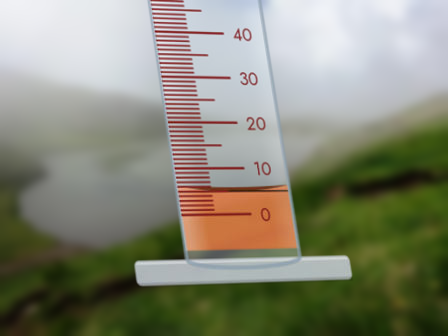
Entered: 5
